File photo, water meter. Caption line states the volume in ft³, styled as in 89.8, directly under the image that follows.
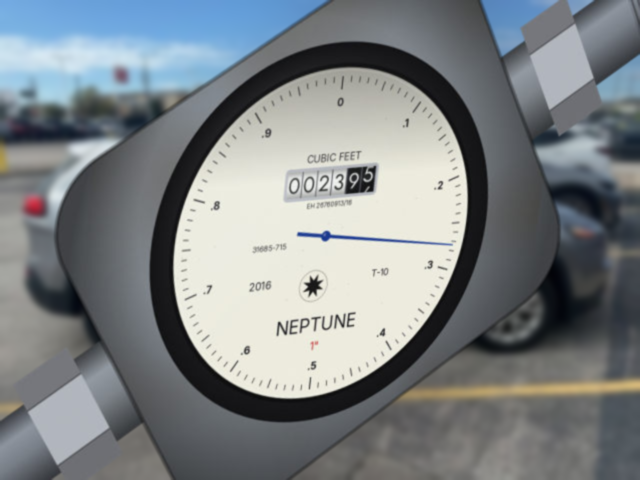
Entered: 2395.27
